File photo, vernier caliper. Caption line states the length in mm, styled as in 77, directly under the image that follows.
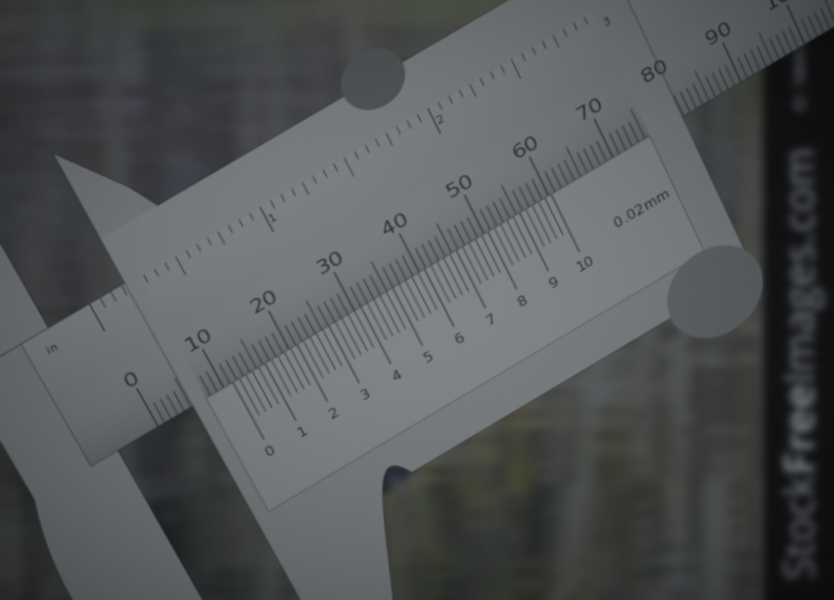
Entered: 11.4
